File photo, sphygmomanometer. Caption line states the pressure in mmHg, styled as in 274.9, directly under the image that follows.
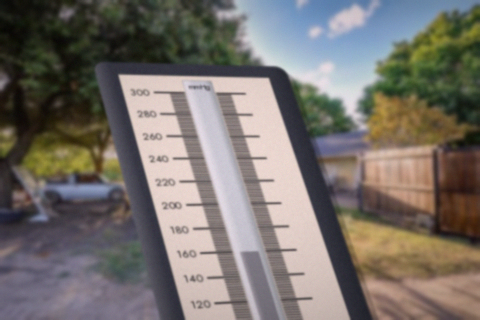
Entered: 160
